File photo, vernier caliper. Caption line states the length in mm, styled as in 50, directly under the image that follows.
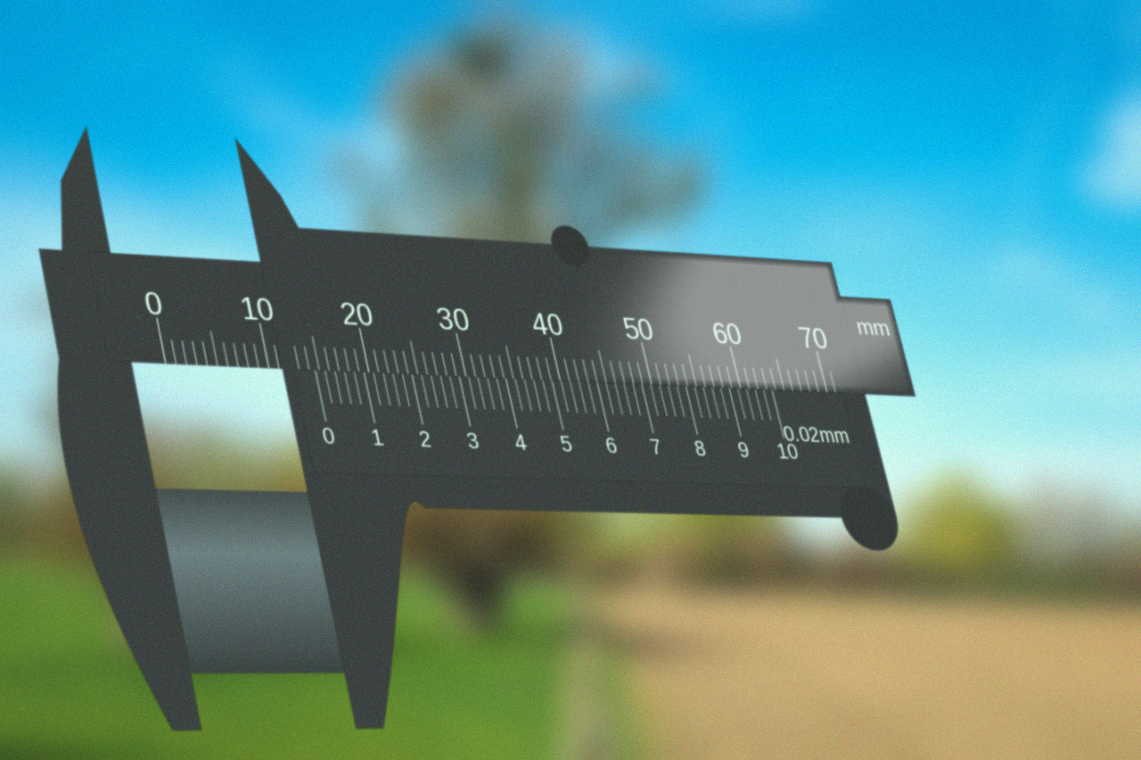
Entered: 14.6
